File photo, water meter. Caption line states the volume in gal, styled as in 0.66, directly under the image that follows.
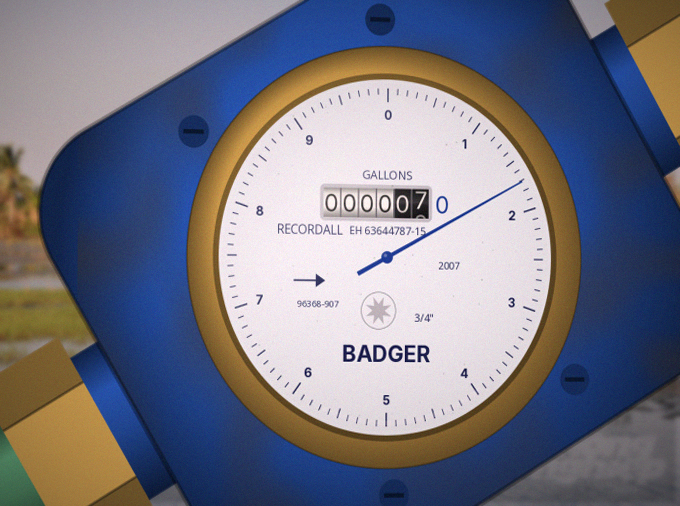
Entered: 71.7
